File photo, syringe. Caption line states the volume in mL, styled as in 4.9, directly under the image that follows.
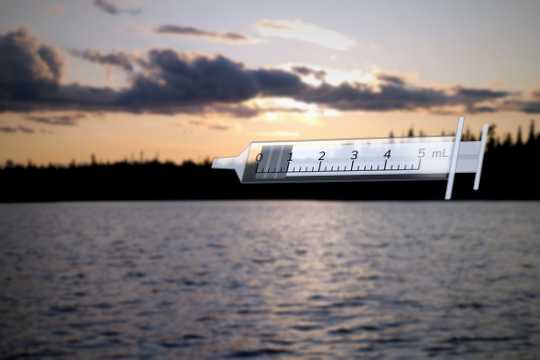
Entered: 0
